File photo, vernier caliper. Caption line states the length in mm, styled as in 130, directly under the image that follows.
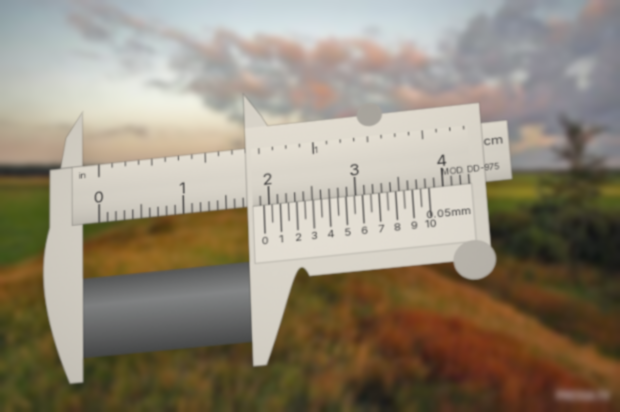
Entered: 19.4
